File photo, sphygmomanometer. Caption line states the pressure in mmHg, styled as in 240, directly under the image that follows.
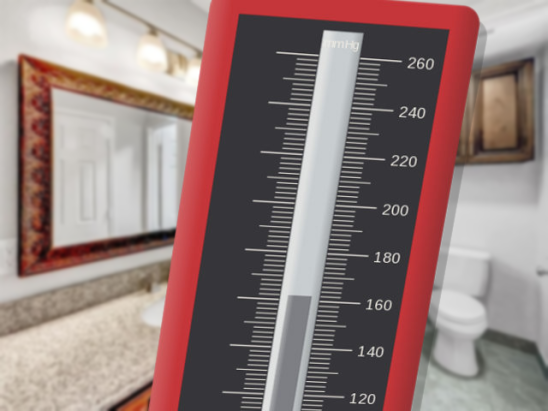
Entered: 162
